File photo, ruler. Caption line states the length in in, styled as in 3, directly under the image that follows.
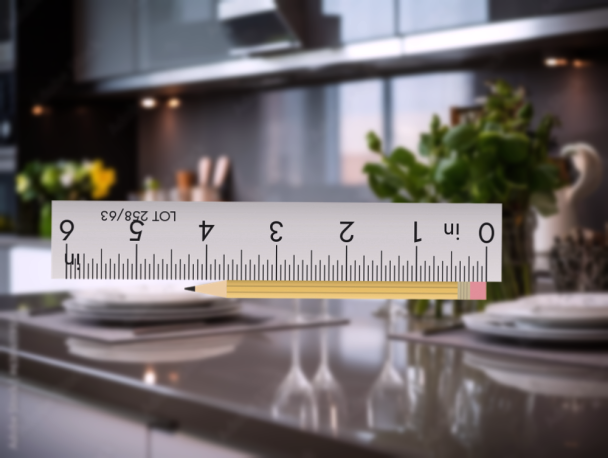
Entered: 4.3125
